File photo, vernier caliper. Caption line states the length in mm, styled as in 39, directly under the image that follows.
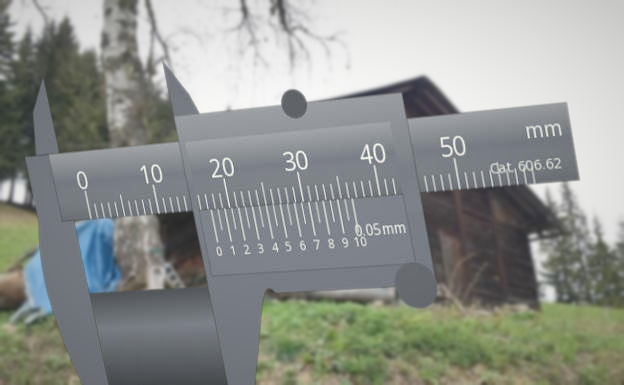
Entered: 17.4
